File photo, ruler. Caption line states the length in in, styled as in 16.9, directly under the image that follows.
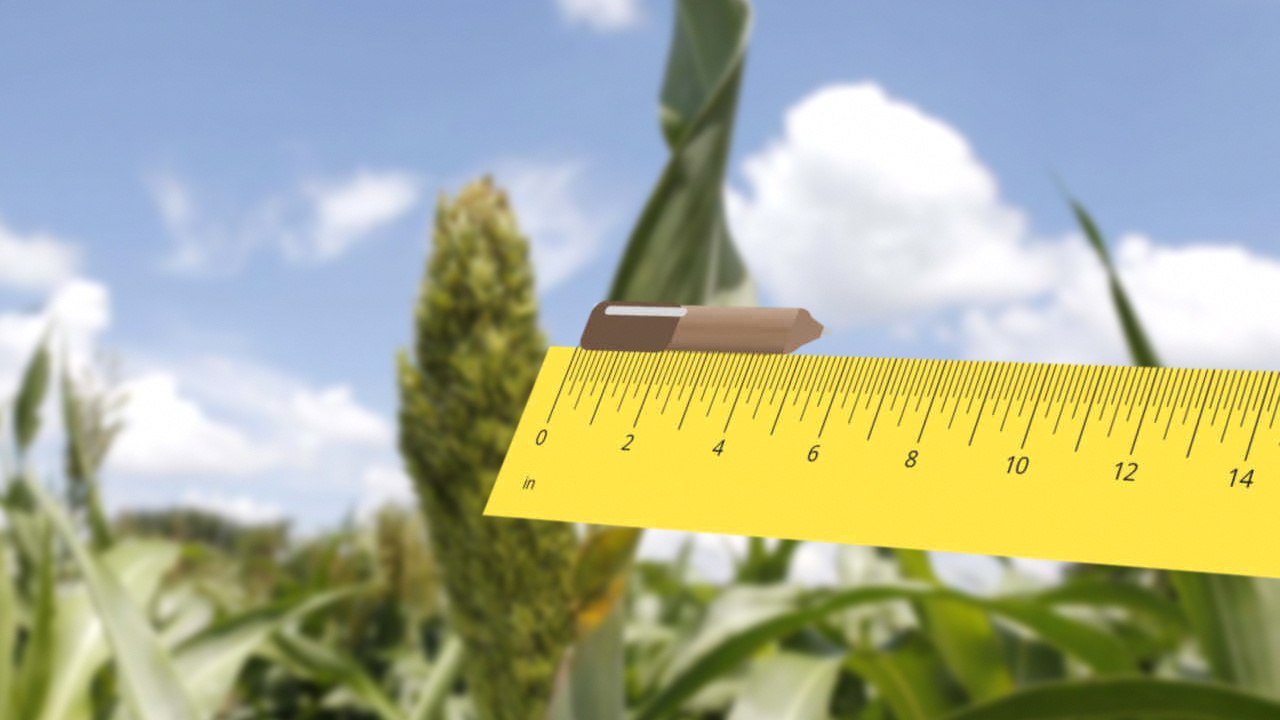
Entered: 5.5
